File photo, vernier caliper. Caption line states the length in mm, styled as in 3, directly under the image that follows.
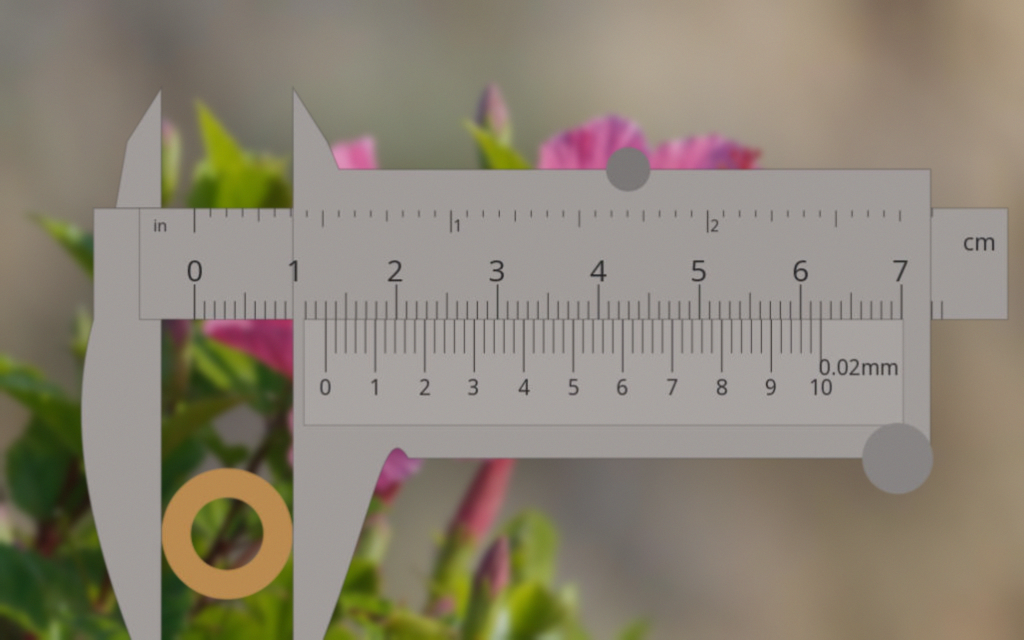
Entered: 13.0
